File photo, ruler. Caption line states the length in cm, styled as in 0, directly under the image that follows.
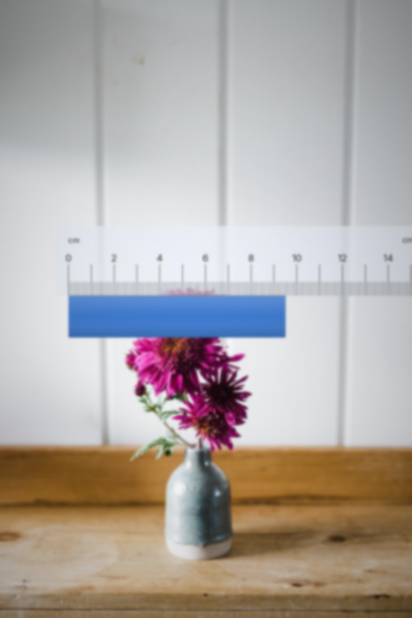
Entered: 9.5
